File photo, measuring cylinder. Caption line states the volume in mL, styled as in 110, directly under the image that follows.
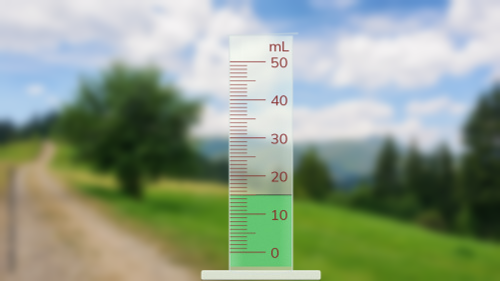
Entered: 15
